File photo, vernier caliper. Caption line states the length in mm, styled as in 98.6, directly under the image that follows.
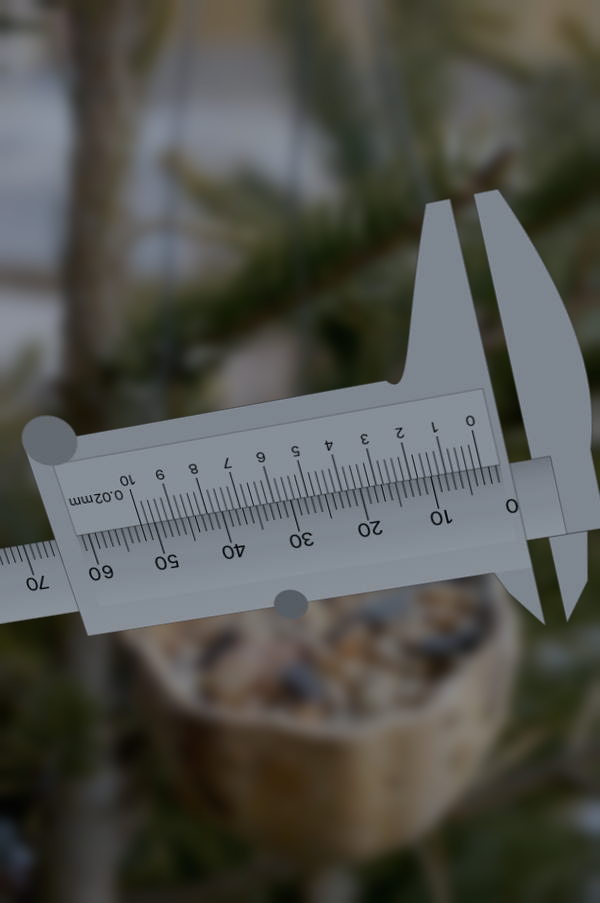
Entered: 3.0
